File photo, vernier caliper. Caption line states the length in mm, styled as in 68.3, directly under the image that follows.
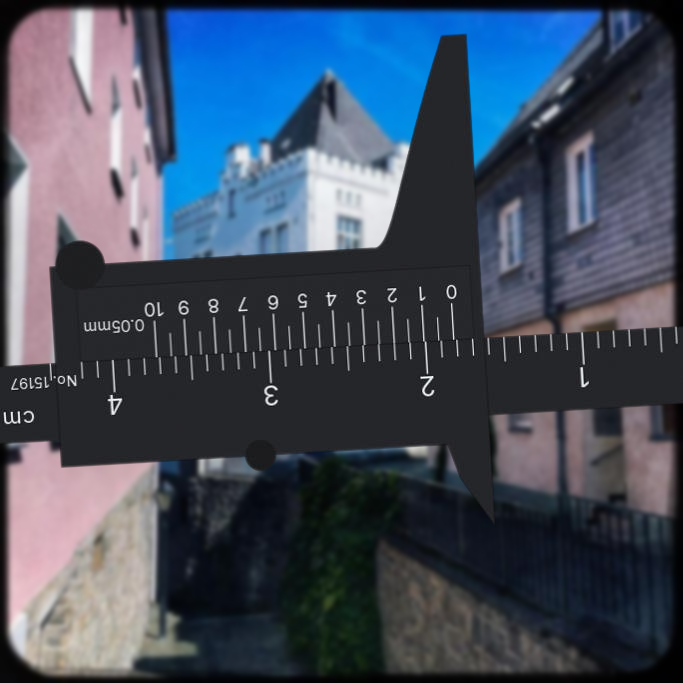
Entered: 18.2
